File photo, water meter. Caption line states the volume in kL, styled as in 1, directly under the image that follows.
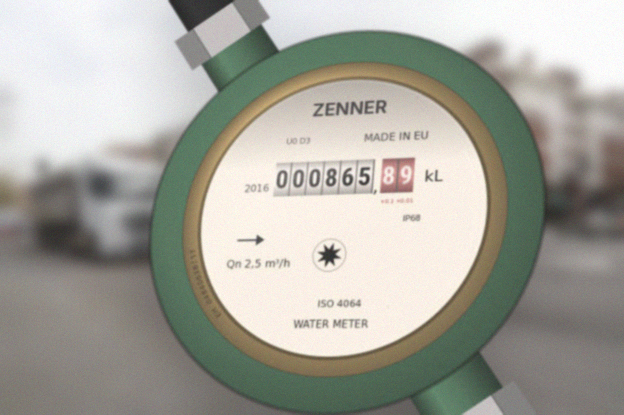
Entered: 865.89
